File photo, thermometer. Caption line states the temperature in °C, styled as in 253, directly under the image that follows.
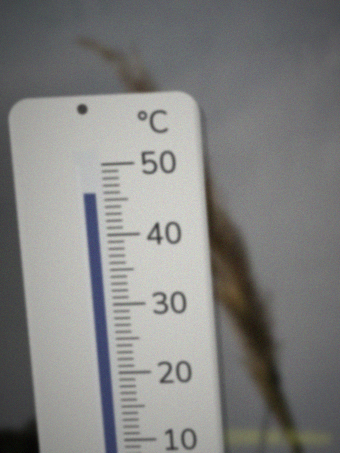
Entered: 46
